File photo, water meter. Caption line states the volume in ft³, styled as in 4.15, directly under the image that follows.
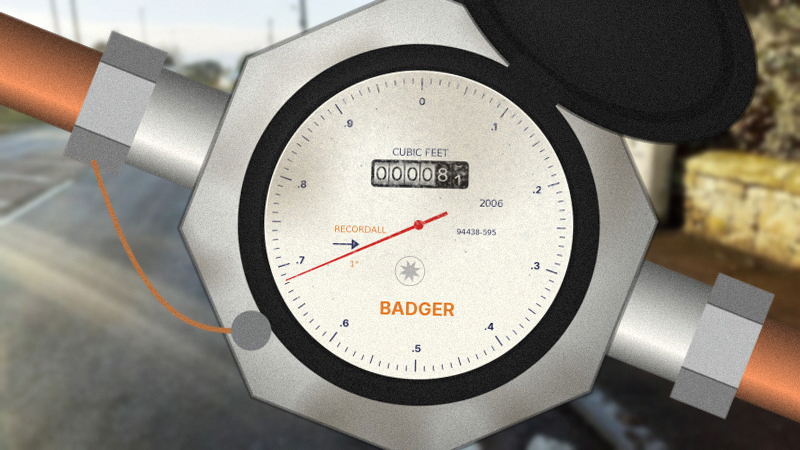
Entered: 80.68
